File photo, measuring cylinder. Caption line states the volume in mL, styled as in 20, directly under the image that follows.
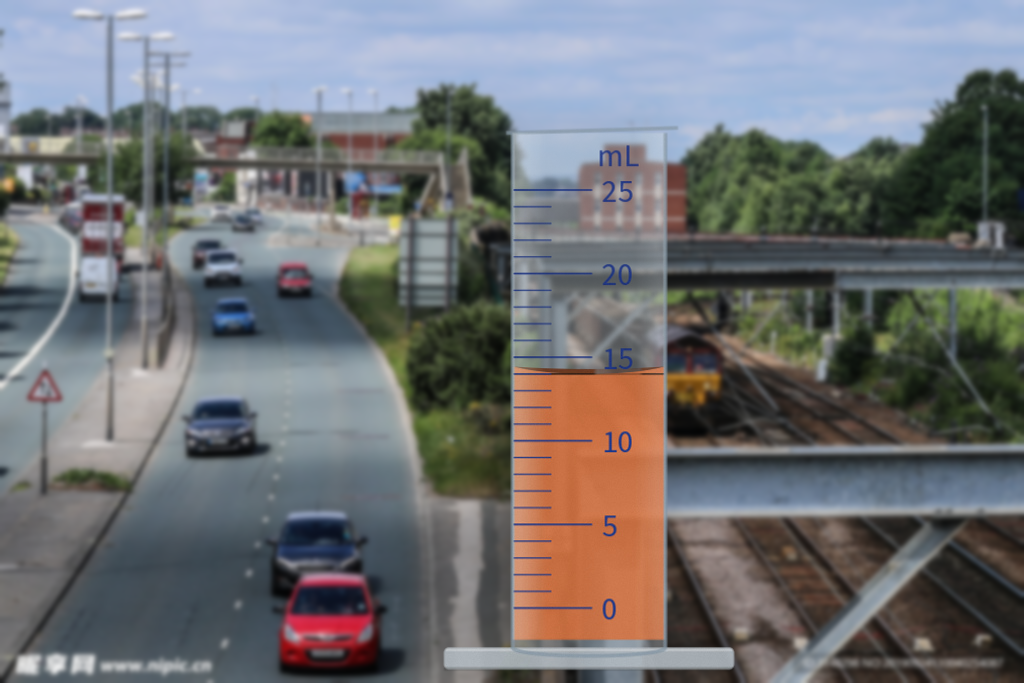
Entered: 14
